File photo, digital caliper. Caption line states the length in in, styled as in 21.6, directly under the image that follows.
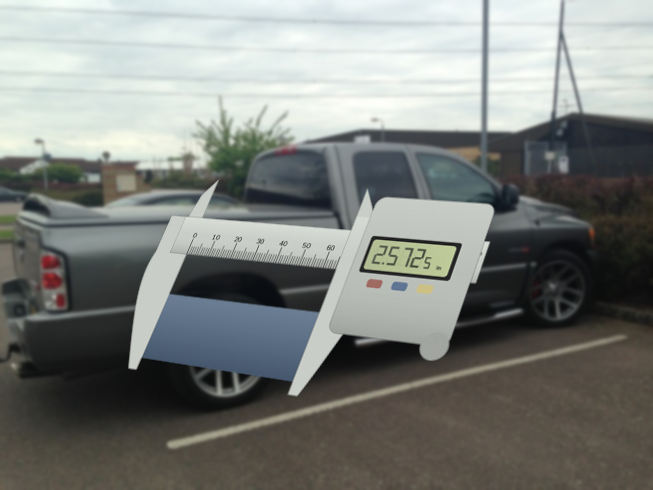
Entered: 2.5725
